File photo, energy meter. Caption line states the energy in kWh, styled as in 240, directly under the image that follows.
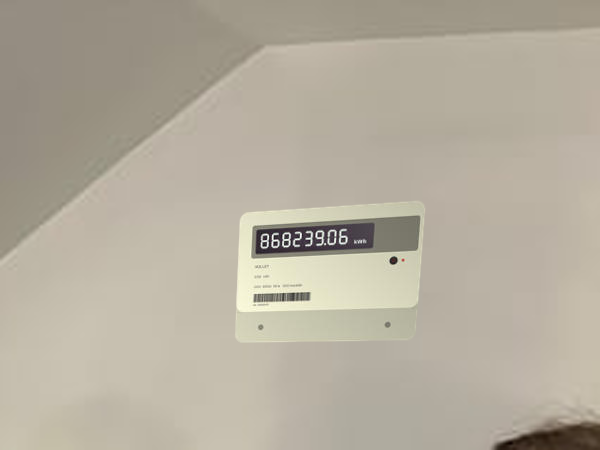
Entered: 868239.06
